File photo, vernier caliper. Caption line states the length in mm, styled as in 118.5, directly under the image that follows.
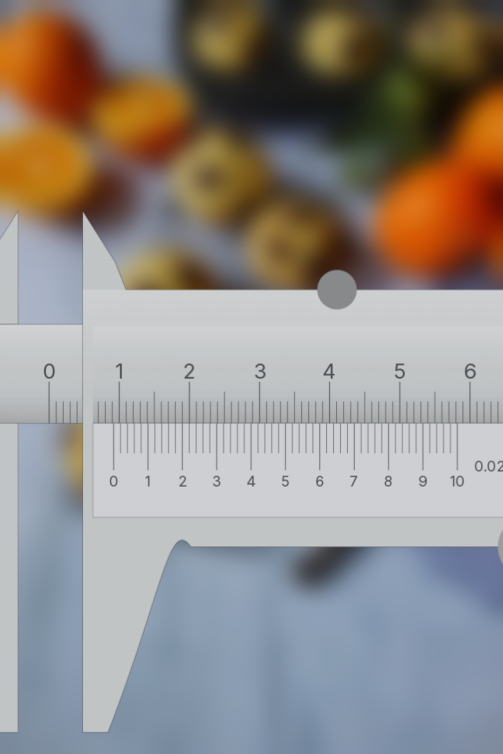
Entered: 9.2
